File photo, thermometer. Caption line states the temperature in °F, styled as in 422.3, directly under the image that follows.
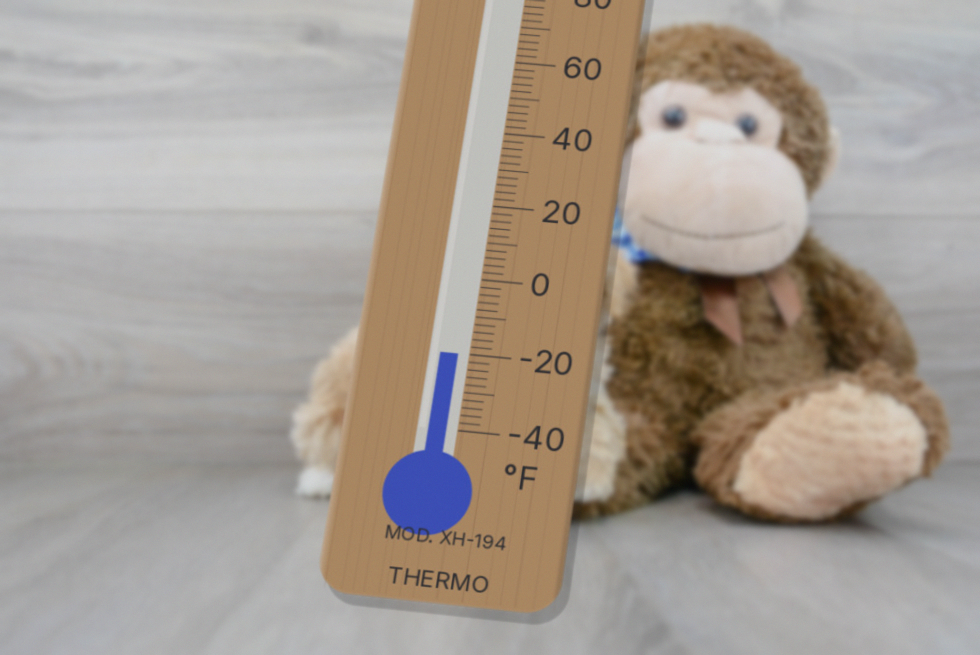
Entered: -20
